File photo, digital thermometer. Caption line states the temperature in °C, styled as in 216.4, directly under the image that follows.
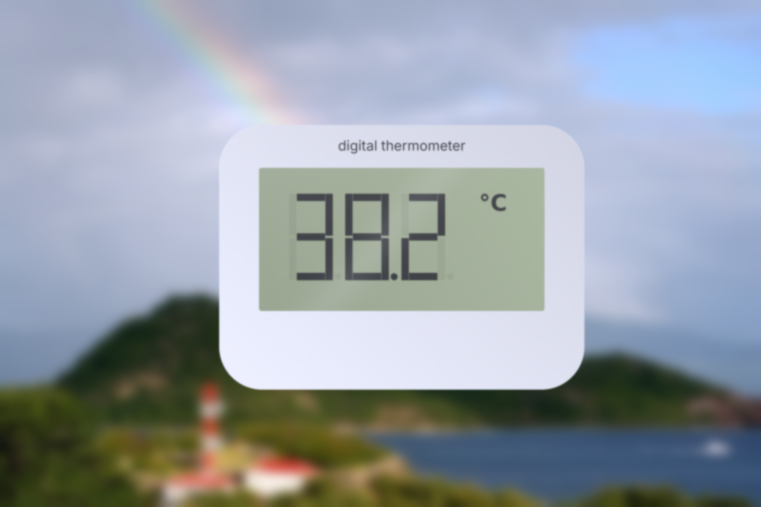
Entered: 38.2
